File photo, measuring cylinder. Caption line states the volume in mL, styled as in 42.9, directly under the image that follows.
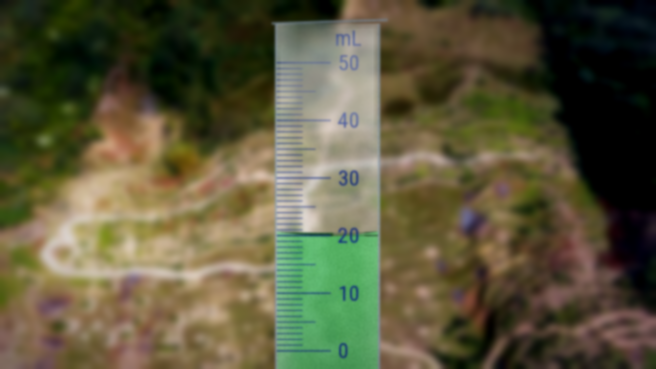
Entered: 20
